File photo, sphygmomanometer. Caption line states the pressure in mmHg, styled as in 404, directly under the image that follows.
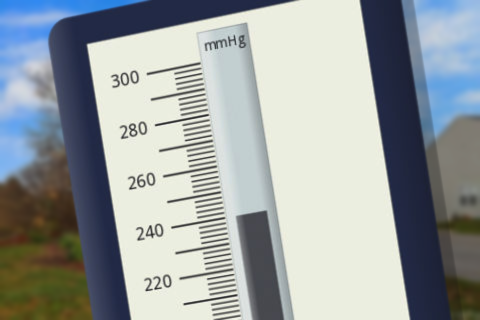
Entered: 240
